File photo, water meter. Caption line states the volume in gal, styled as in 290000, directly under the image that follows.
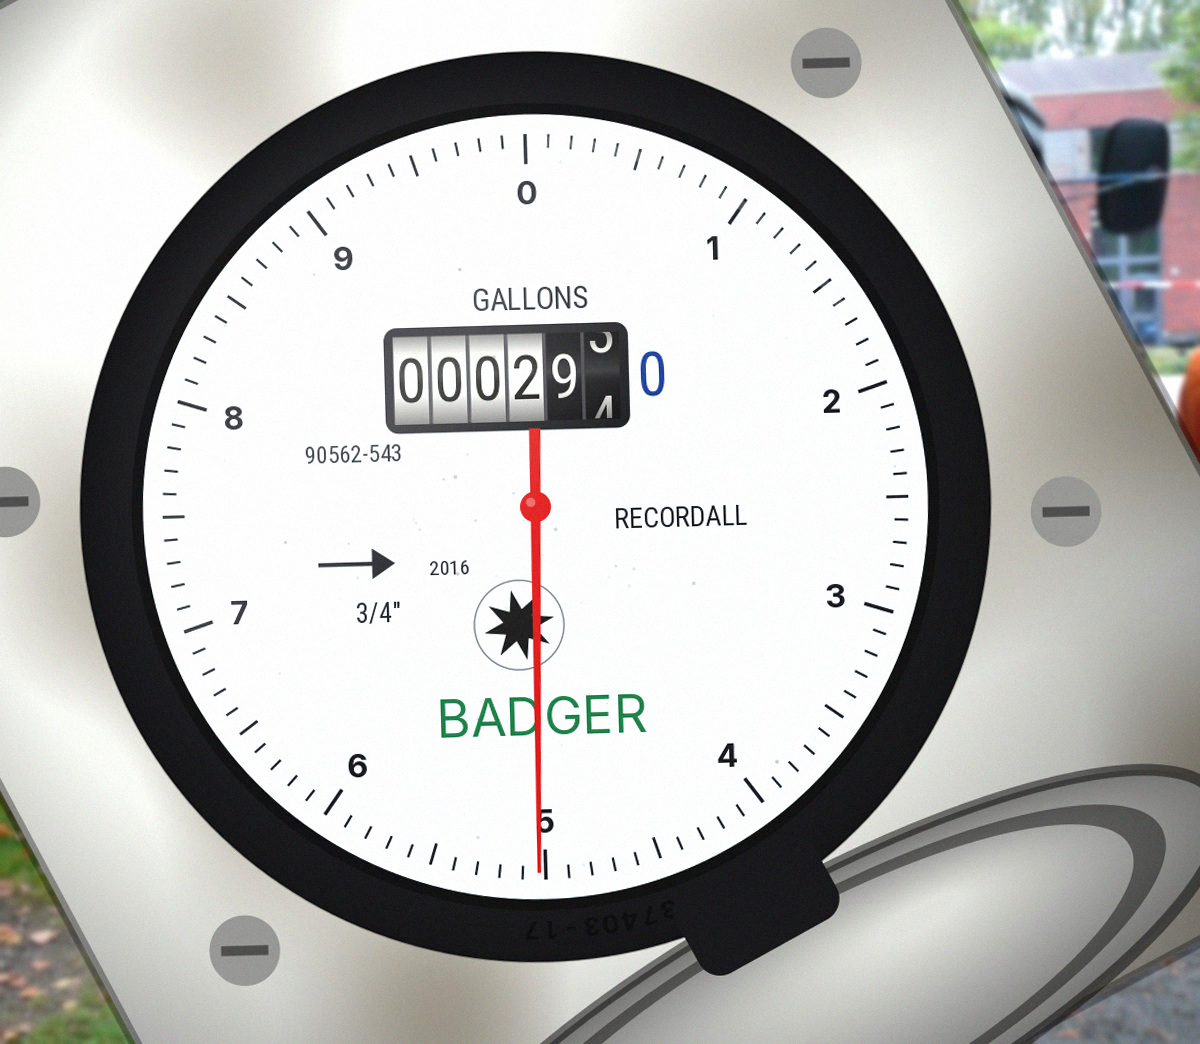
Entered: 2935.0
